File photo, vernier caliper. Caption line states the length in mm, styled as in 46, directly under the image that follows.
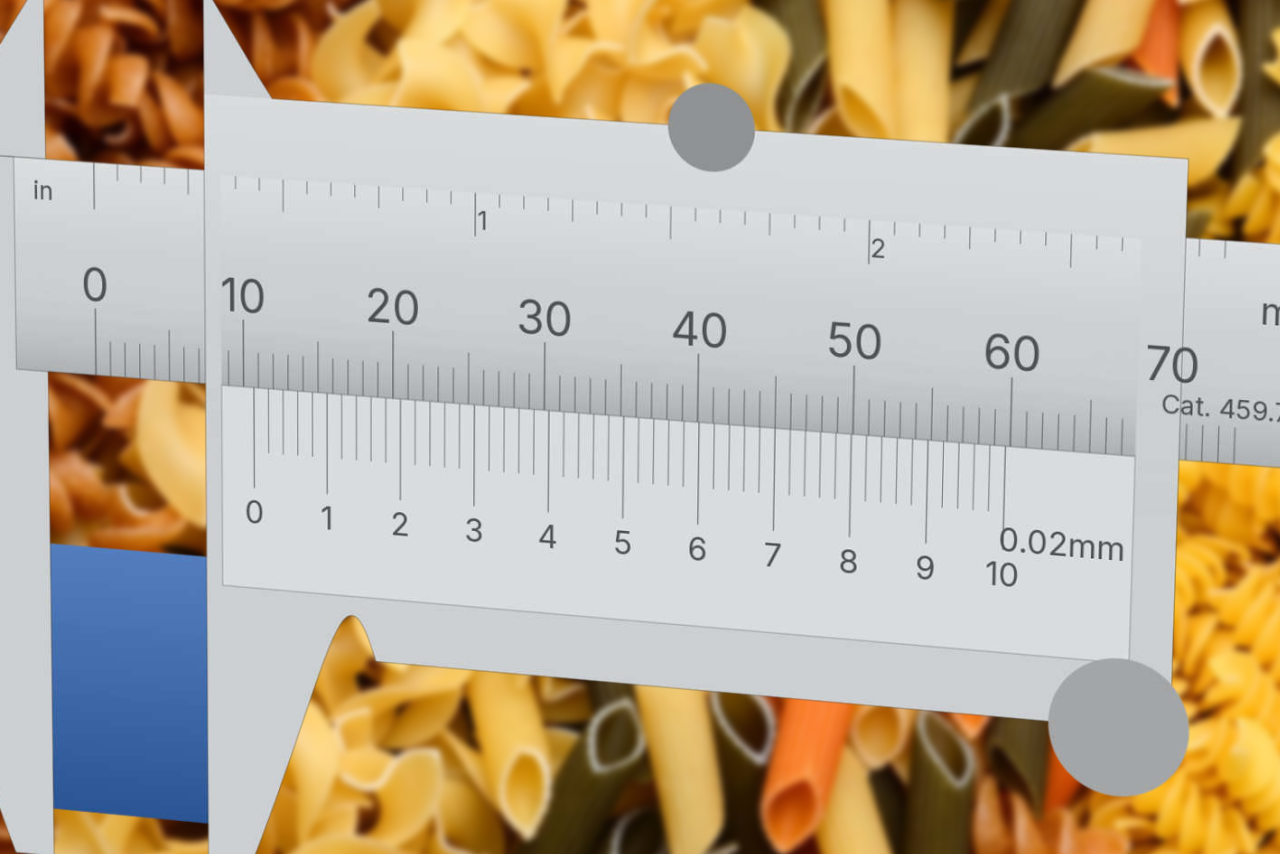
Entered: 10.7
